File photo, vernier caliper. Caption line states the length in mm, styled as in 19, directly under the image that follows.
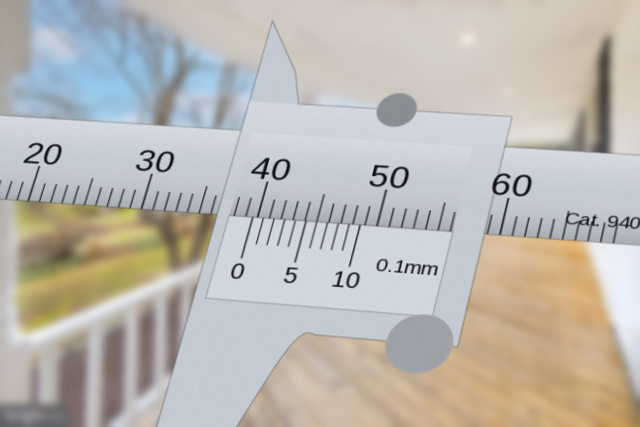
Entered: 39.6
